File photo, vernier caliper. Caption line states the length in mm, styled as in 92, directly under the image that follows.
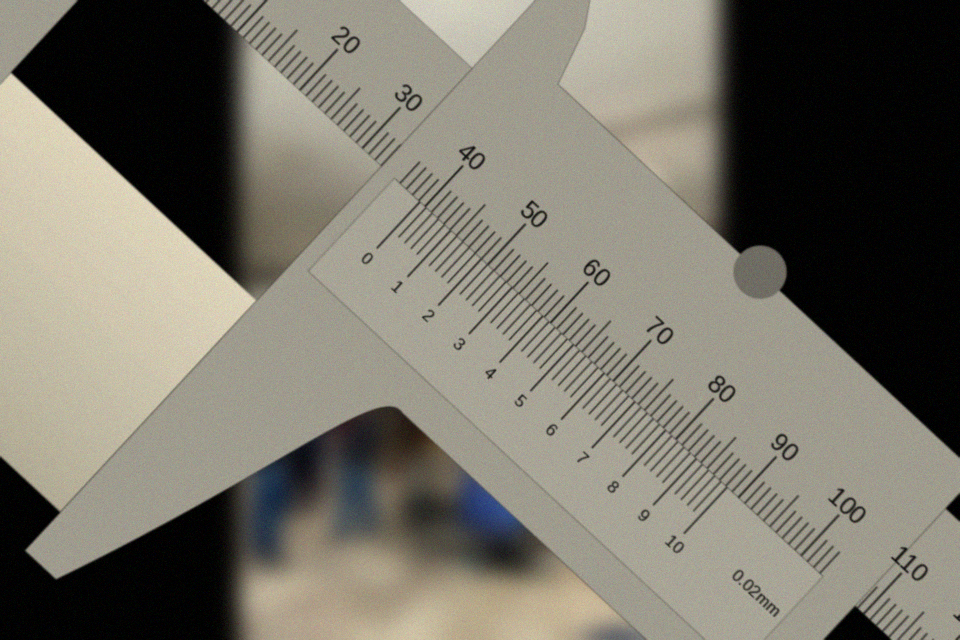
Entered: 39.2
